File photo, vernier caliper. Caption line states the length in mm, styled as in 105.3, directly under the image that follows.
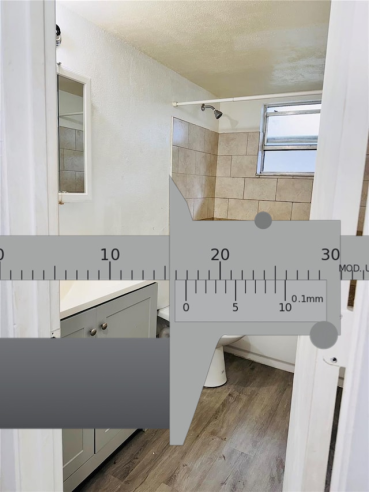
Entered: 16.9
